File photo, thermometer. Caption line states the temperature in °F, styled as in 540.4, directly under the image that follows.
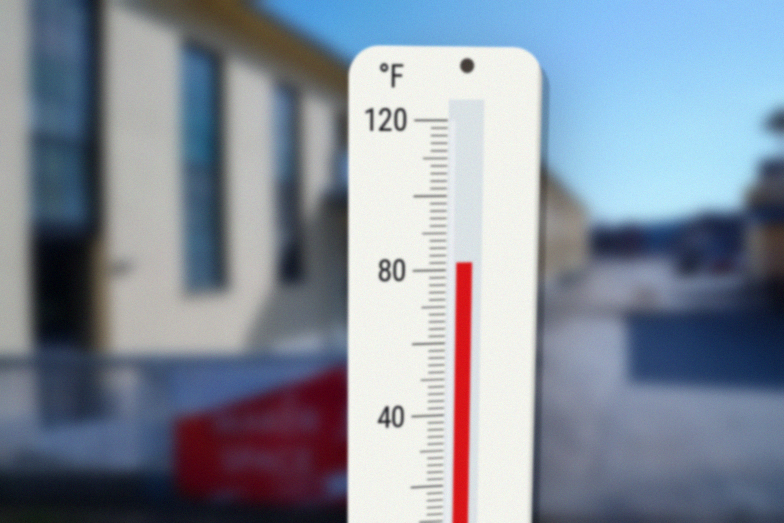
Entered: 82
